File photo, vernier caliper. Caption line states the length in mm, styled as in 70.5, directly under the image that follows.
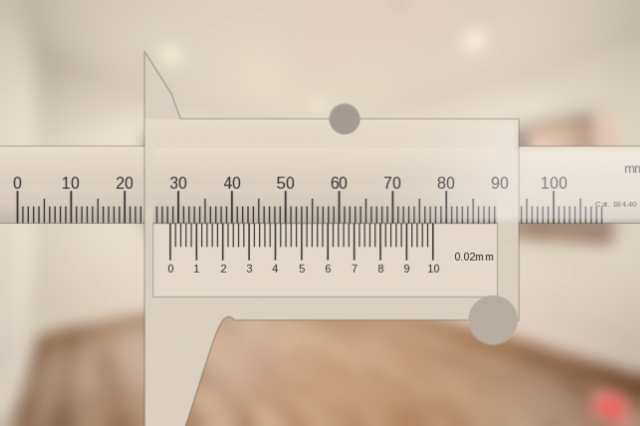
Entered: 28.5
